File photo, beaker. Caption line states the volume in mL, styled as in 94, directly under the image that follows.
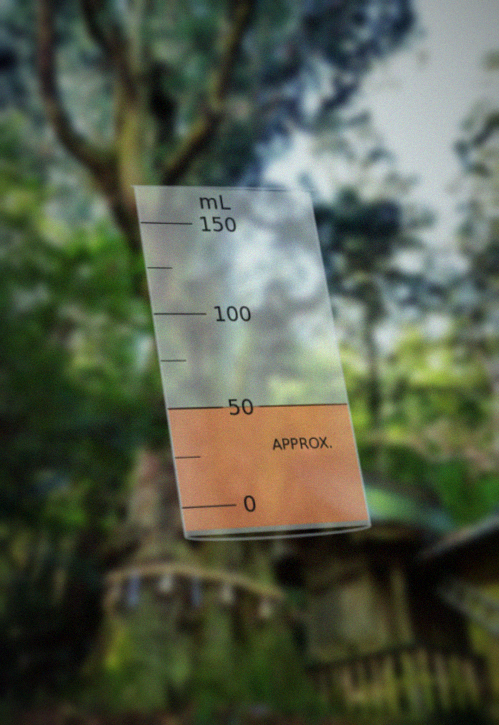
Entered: 50
